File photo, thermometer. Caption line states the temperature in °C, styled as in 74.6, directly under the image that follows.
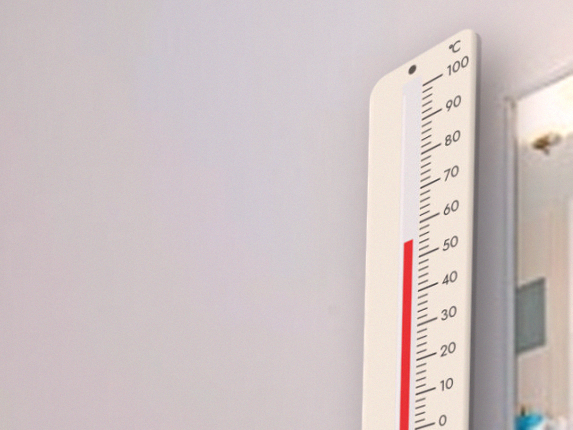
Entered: 56
